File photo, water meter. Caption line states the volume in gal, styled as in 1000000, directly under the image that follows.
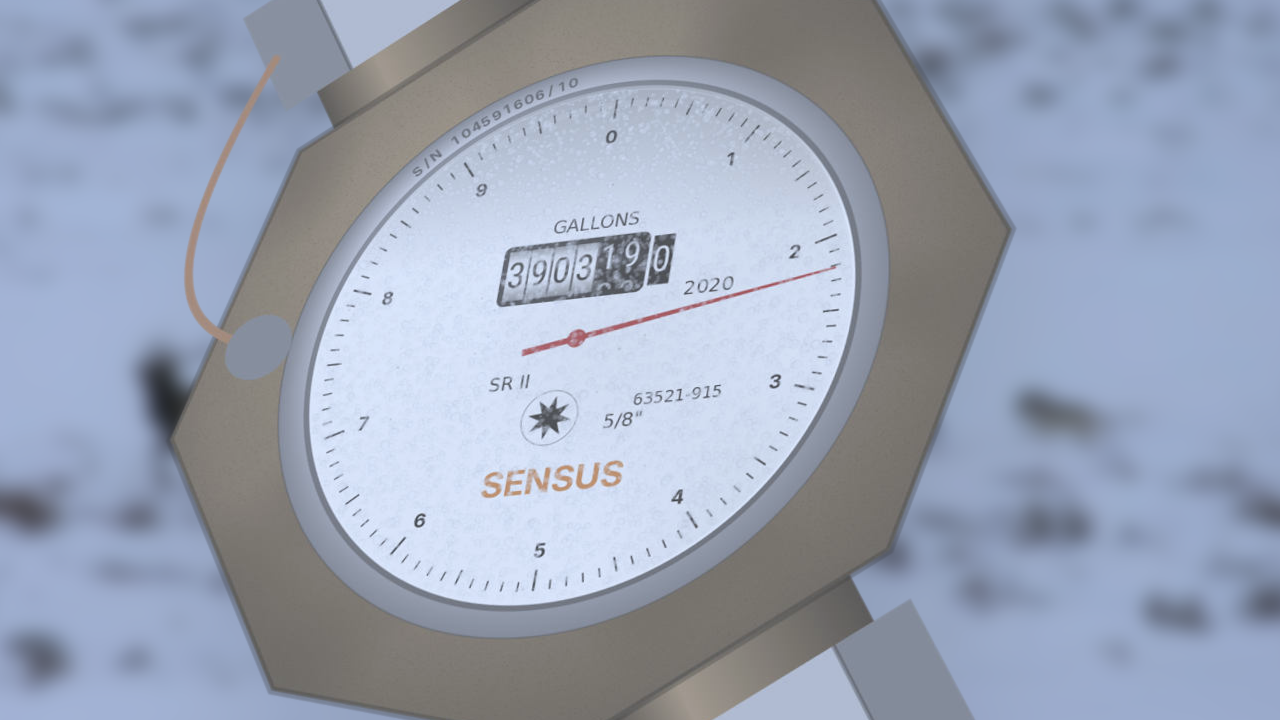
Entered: 3903192.2
